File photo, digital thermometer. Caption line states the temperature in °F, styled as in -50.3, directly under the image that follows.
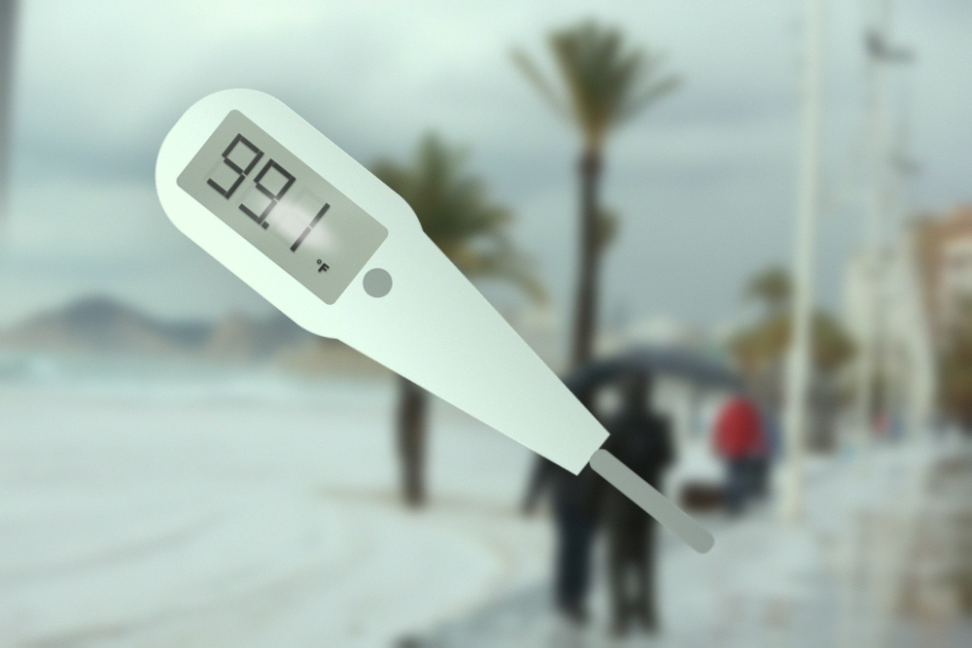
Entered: 99.1
